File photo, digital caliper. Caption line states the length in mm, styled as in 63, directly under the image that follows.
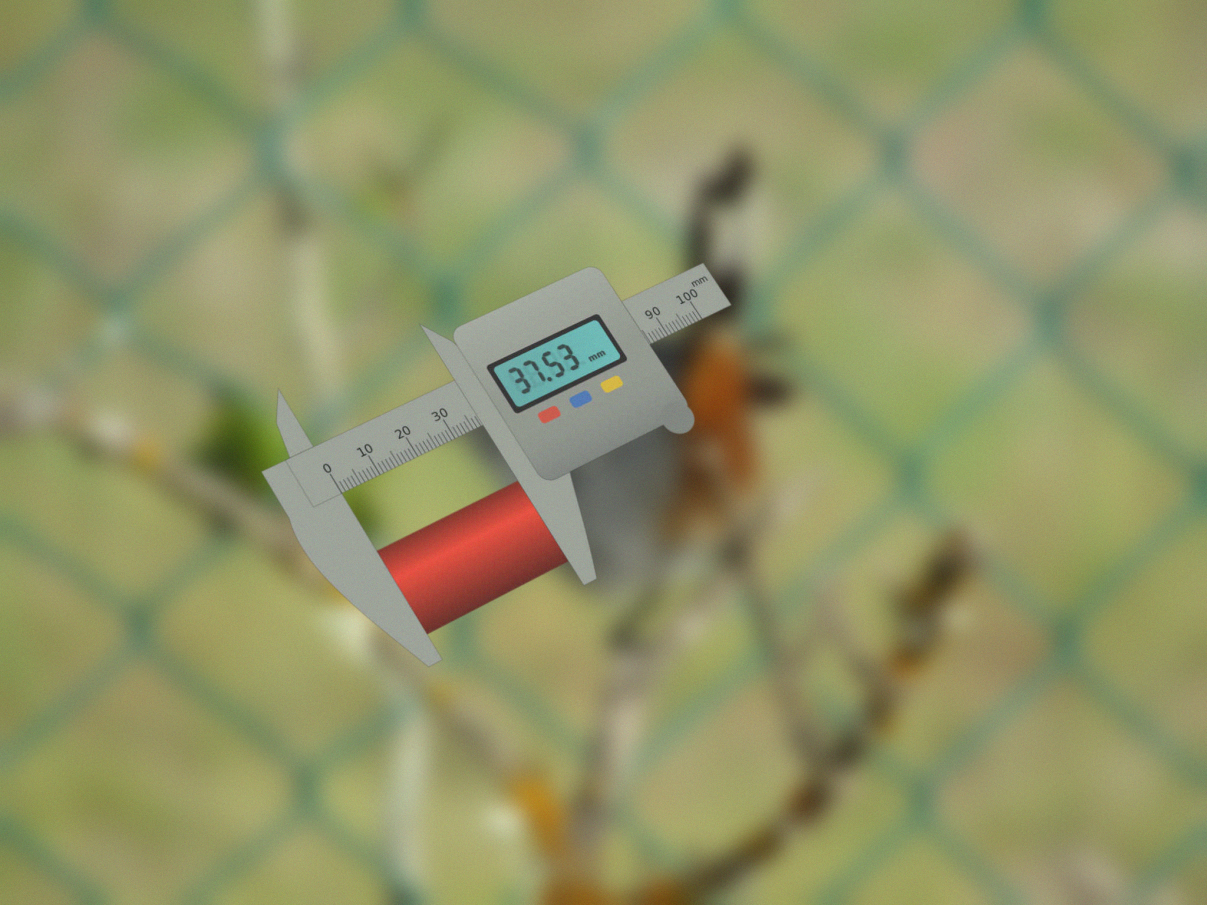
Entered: 37.53
